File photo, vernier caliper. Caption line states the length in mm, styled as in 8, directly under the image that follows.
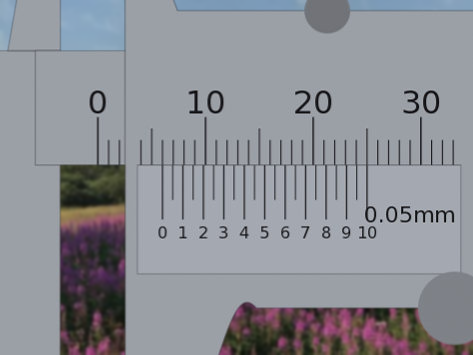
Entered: 6.0
